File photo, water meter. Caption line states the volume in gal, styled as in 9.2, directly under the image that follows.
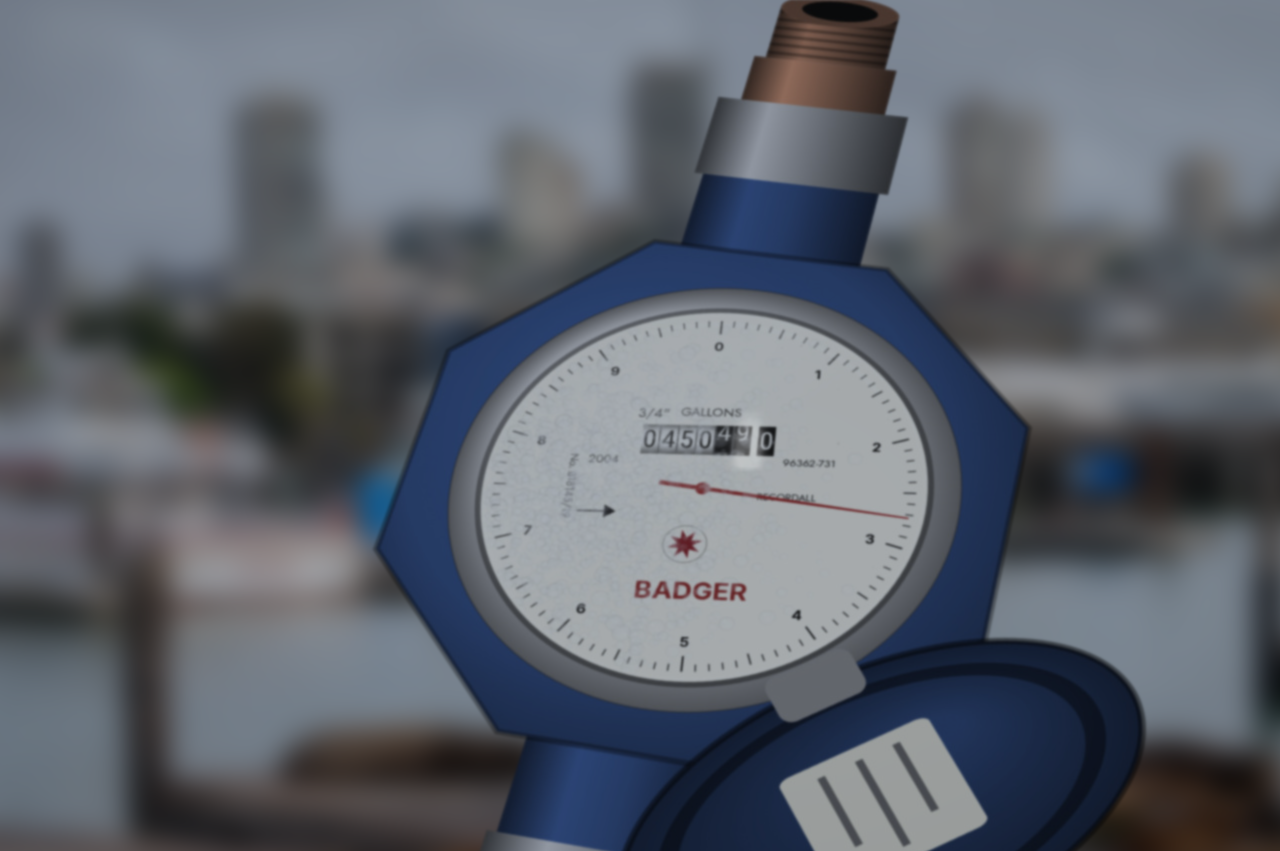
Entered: 450492.7
